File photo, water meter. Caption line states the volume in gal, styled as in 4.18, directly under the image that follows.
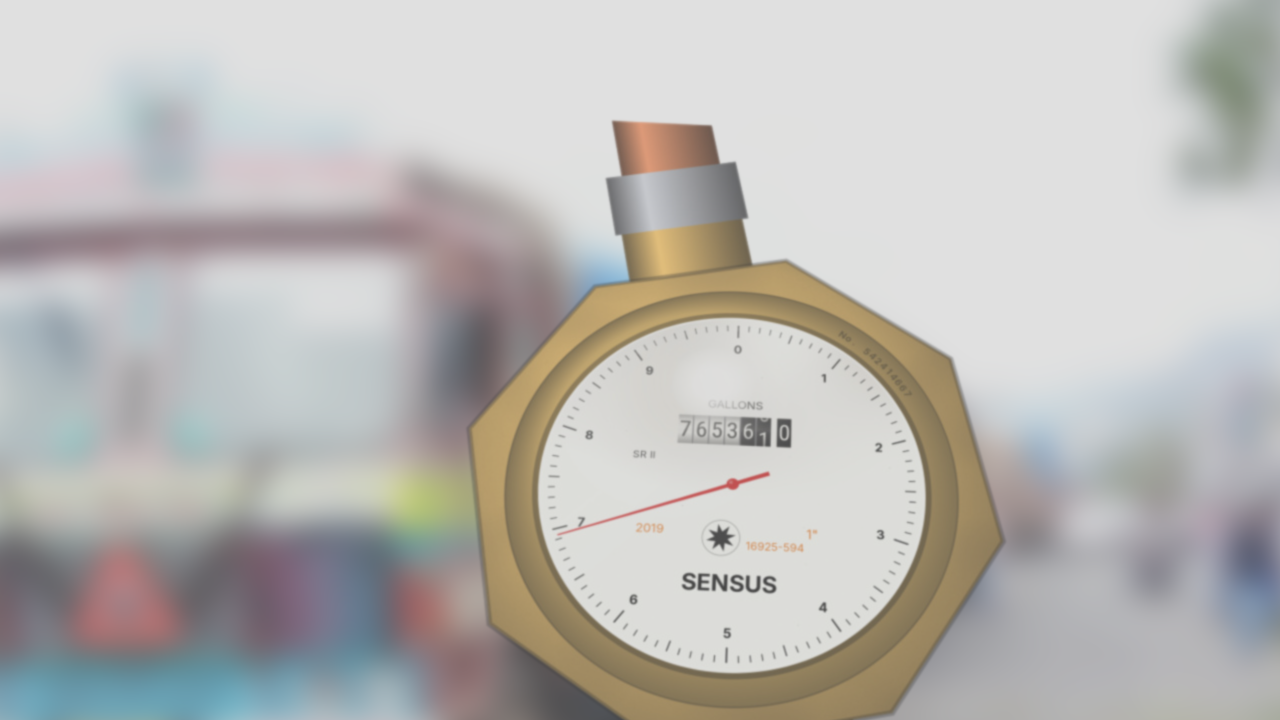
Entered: 7653606.9
